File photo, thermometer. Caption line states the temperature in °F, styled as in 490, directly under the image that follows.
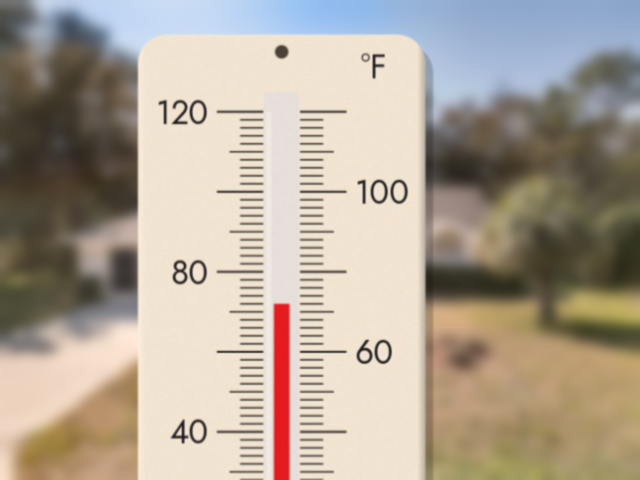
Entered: 72
